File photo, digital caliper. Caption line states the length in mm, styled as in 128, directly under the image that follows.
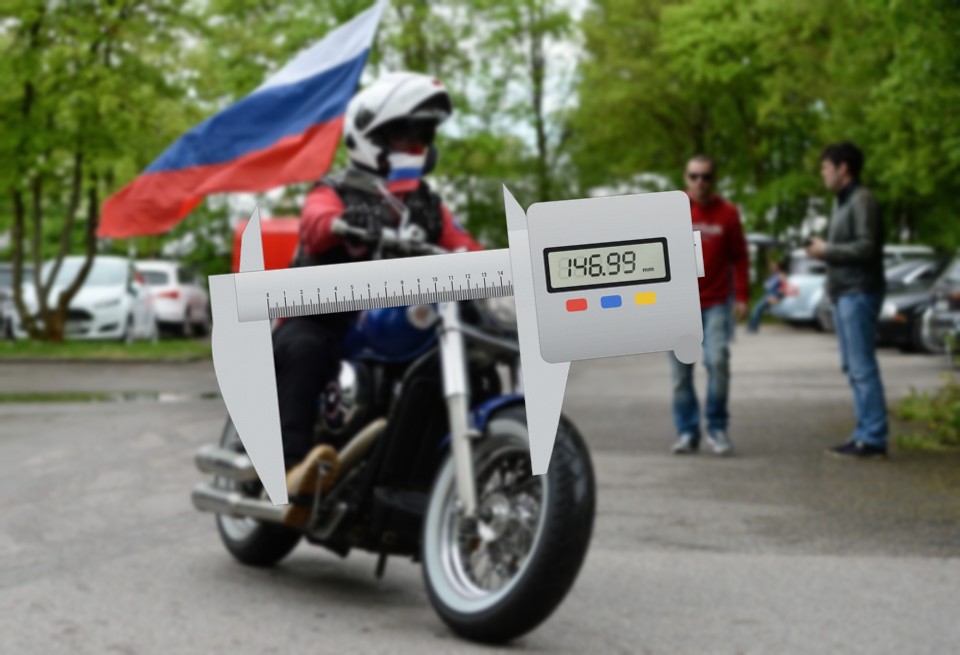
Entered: 146.99
